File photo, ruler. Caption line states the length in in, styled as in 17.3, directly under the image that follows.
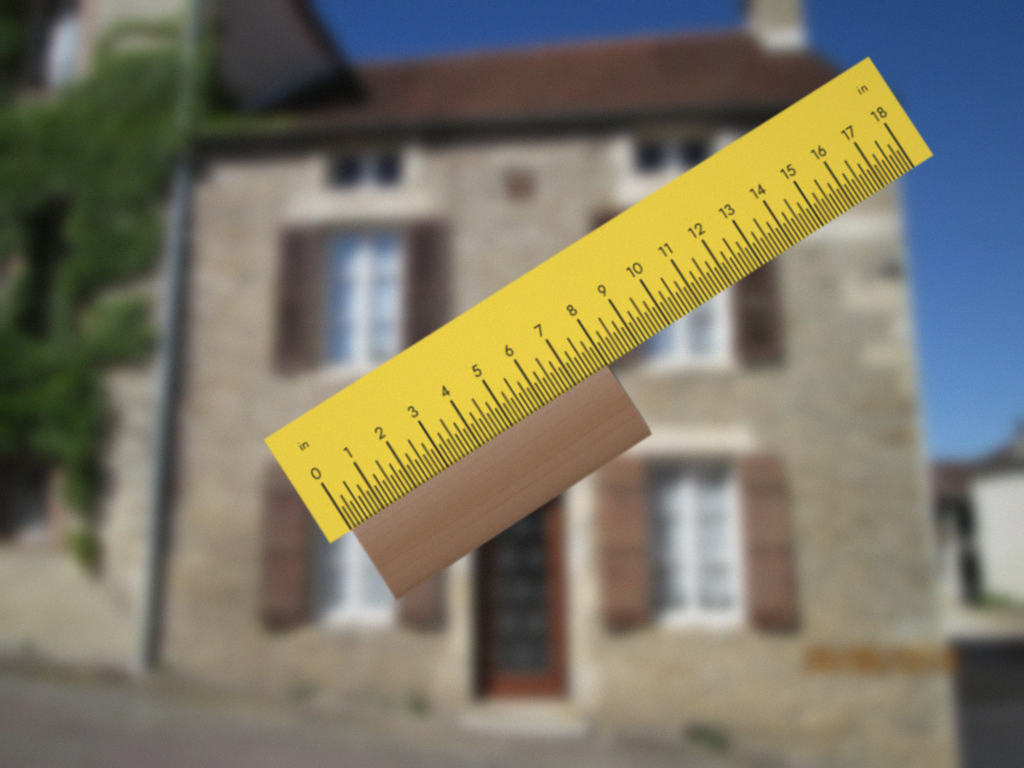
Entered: 8
